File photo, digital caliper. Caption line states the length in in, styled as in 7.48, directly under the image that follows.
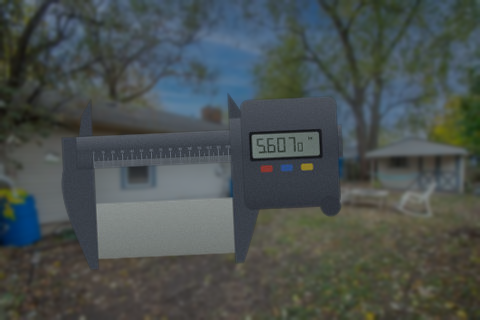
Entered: 5.6070
